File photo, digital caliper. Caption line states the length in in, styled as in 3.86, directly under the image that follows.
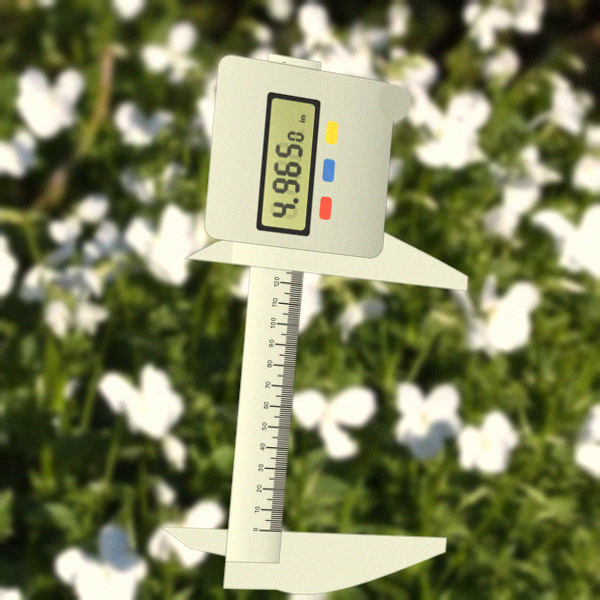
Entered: 4.9650
